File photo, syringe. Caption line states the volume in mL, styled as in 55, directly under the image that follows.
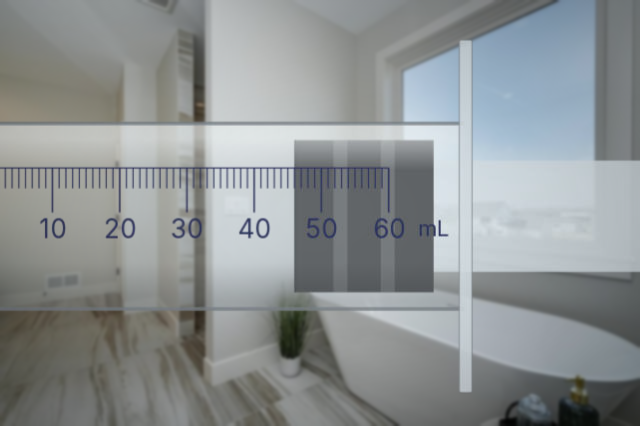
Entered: 46
